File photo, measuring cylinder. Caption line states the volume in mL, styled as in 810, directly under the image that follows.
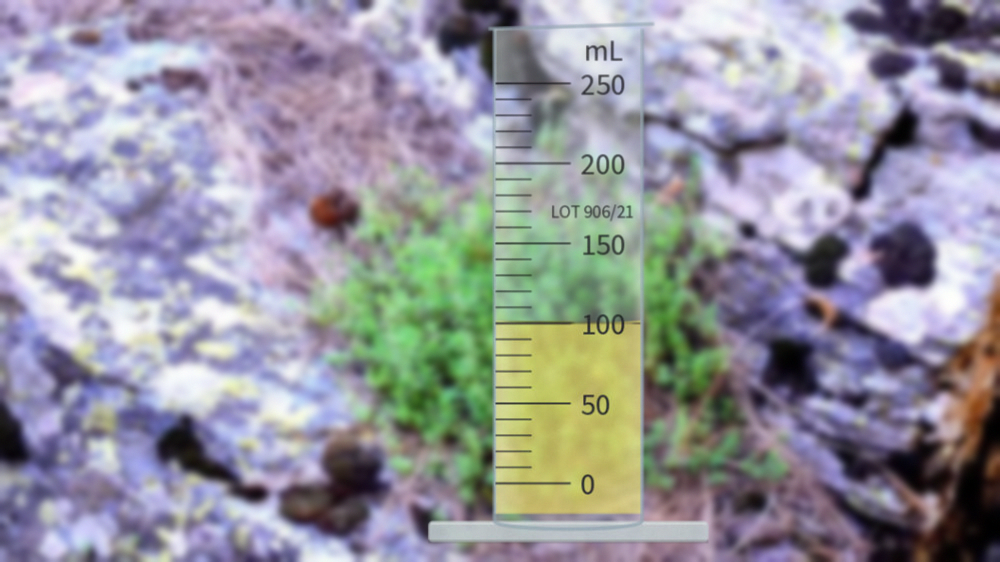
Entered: 100
